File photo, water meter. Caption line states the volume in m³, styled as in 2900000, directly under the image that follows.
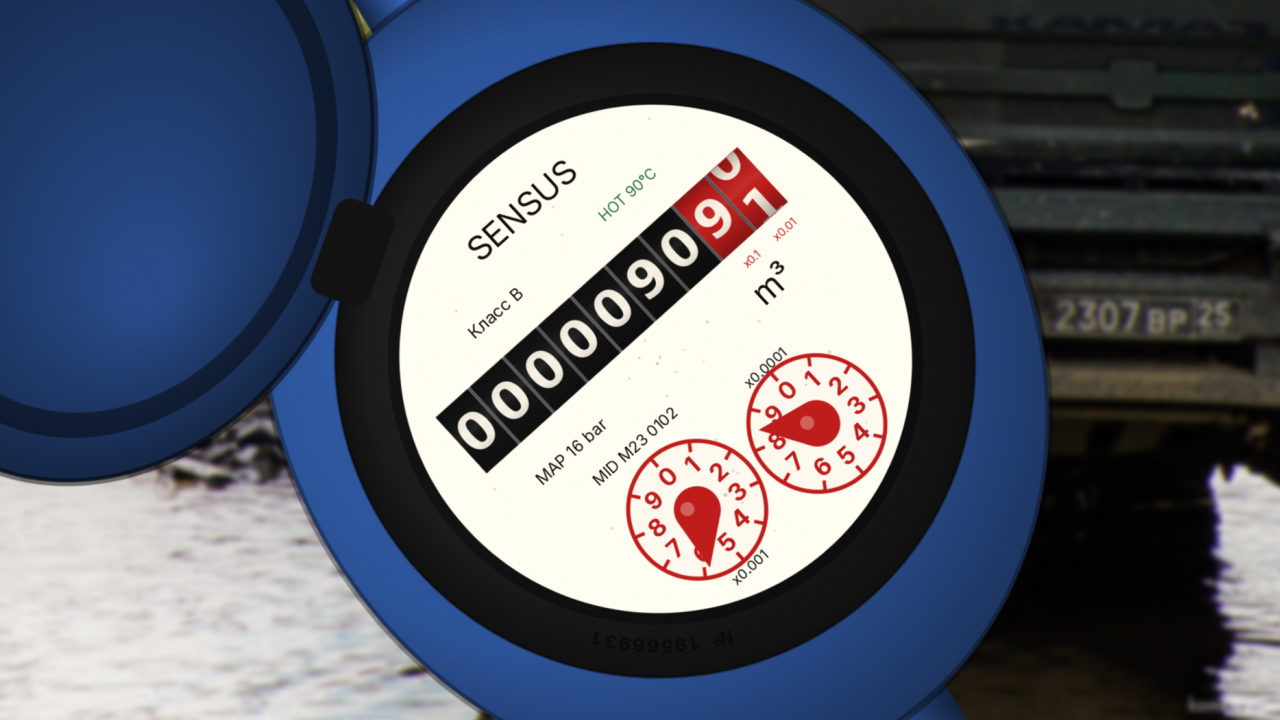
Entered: 90.9058
